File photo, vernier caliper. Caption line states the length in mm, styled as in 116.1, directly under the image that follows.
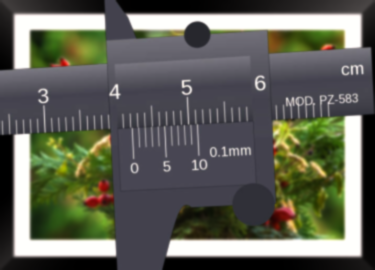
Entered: 42.2
